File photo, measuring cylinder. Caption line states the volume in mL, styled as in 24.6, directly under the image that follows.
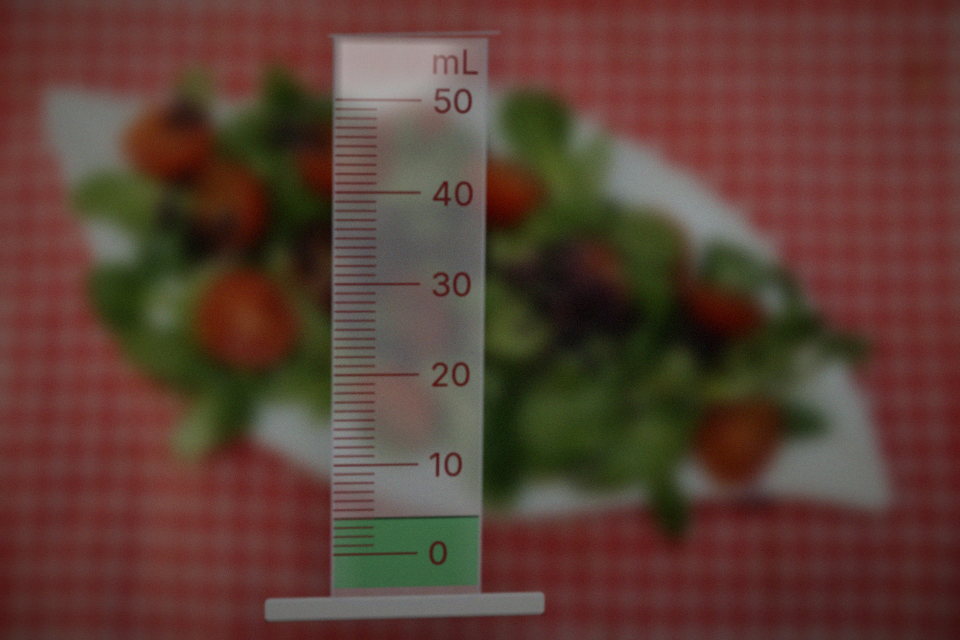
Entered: 4
